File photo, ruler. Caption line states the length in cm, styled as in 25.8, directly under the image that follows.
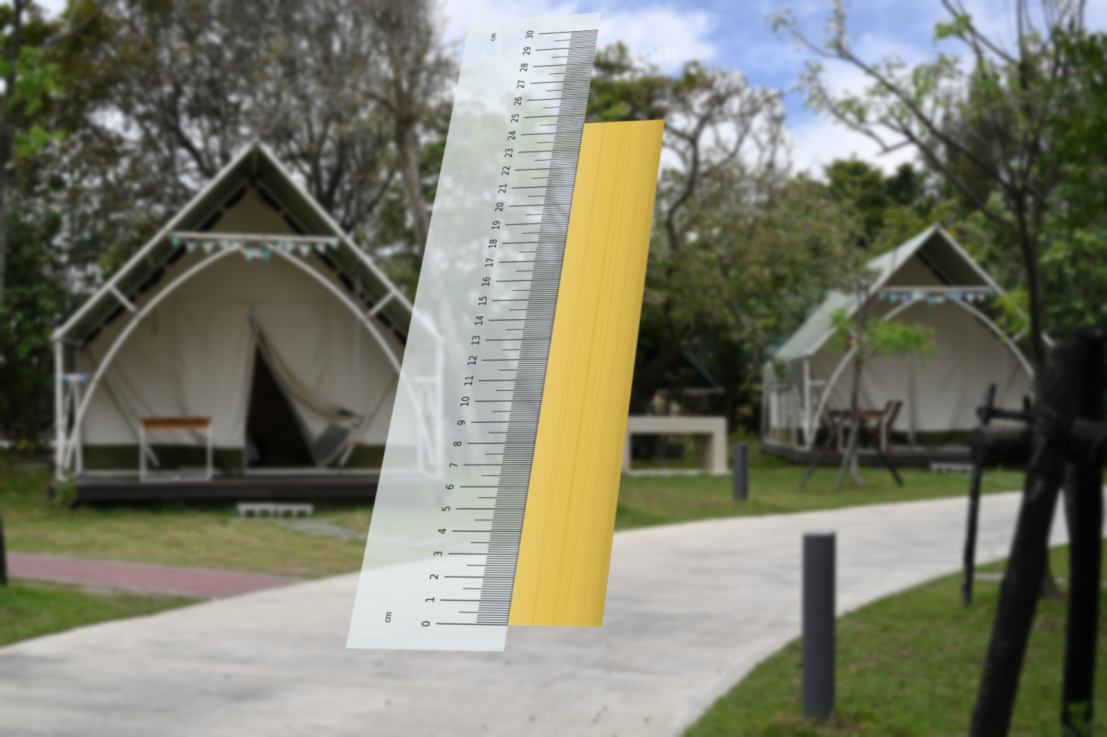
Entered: 24.5
